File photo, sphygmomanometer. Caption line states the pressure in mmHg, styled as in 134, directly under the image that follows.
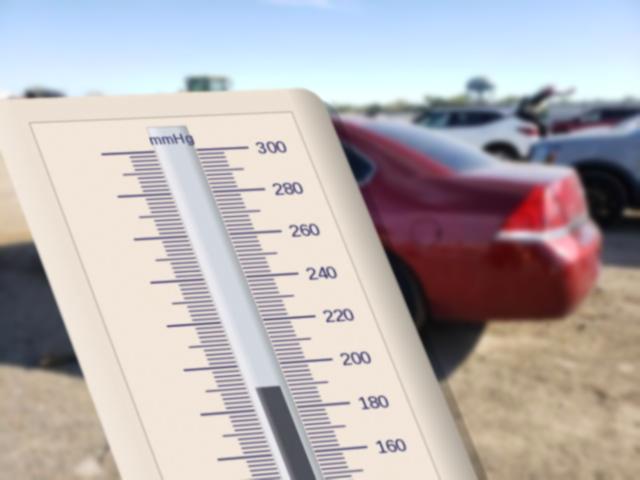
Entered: 190
